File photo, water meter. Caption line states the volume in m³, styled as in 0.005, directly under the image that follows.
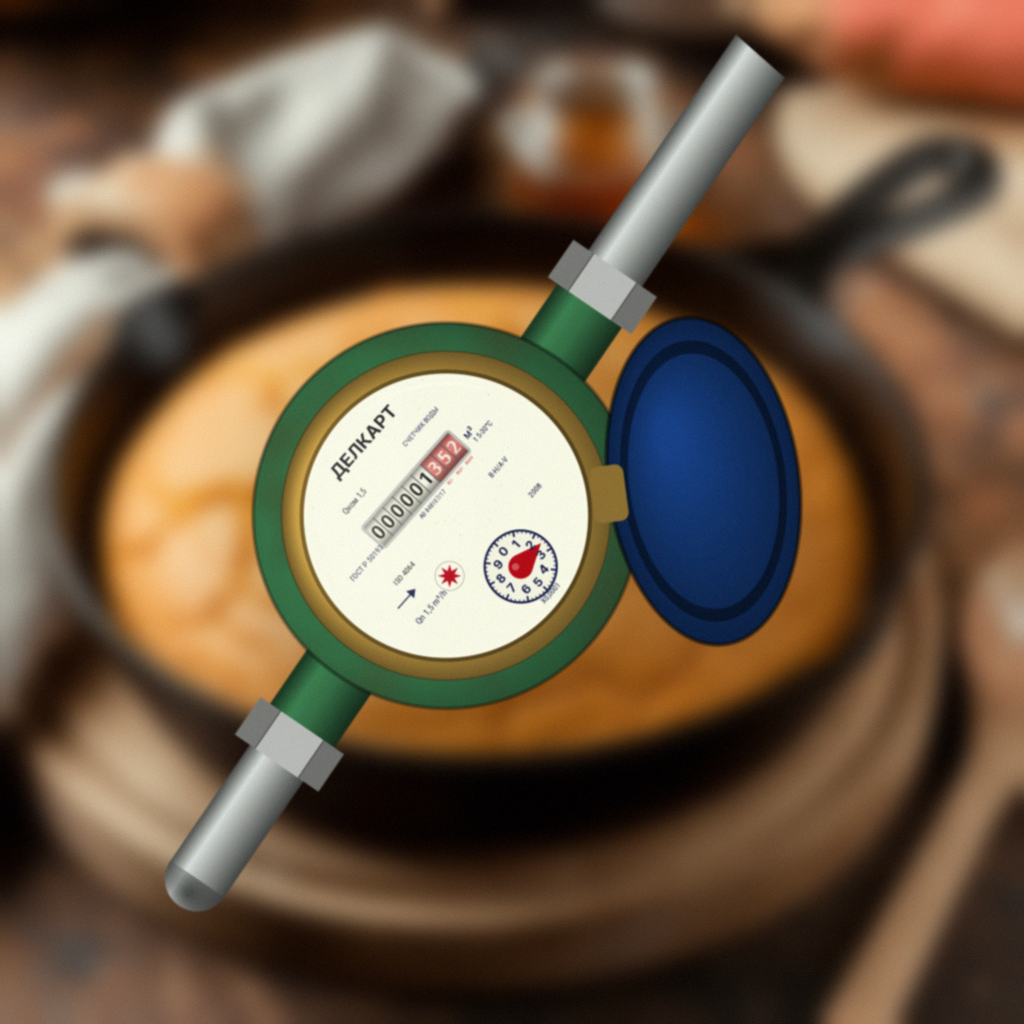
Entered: 1.3522
